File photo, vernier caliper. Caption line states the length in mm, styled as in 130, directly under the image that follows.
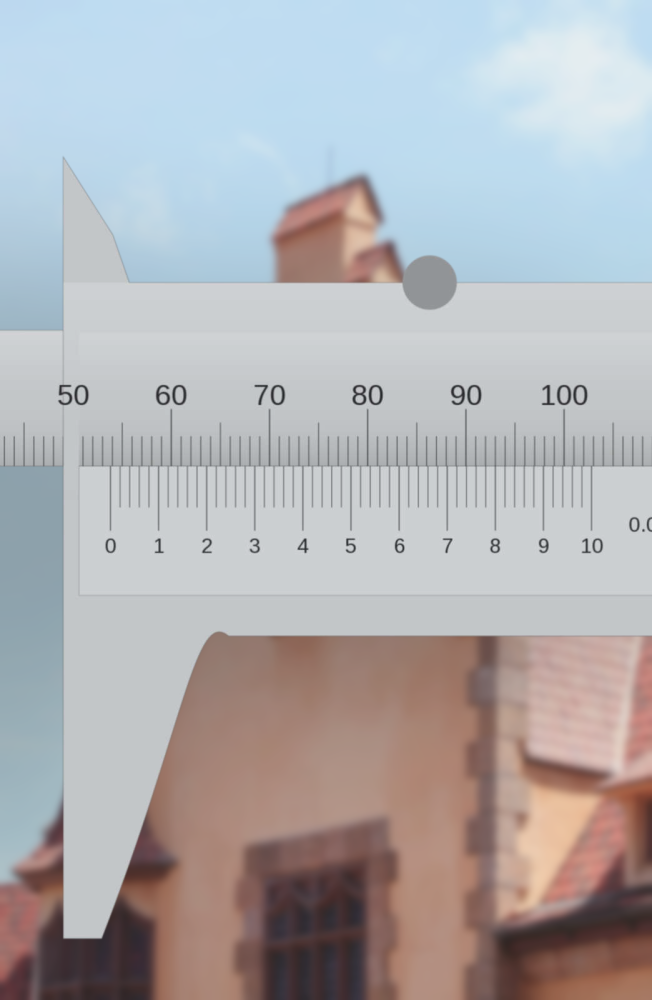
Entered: 53.8
